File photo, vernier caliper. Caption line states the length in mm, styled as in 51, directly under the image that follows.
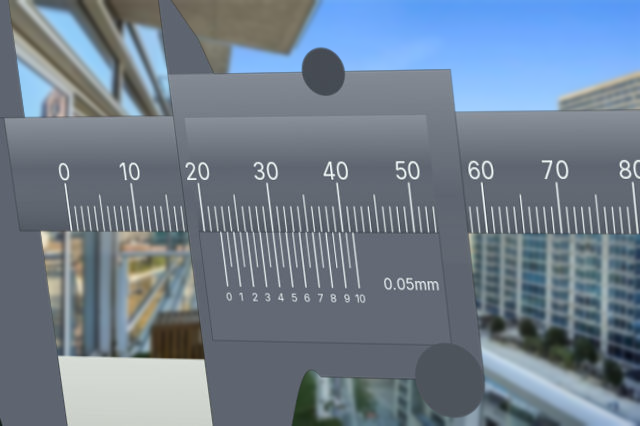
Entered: 22.4
